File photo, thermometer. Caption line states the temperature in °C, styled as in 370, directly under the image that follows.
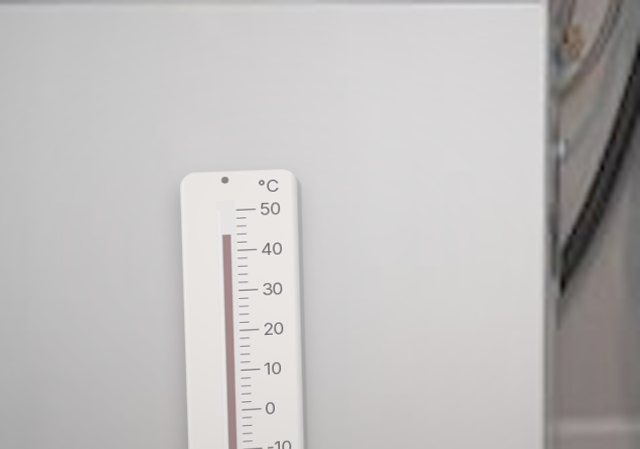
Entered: 44
